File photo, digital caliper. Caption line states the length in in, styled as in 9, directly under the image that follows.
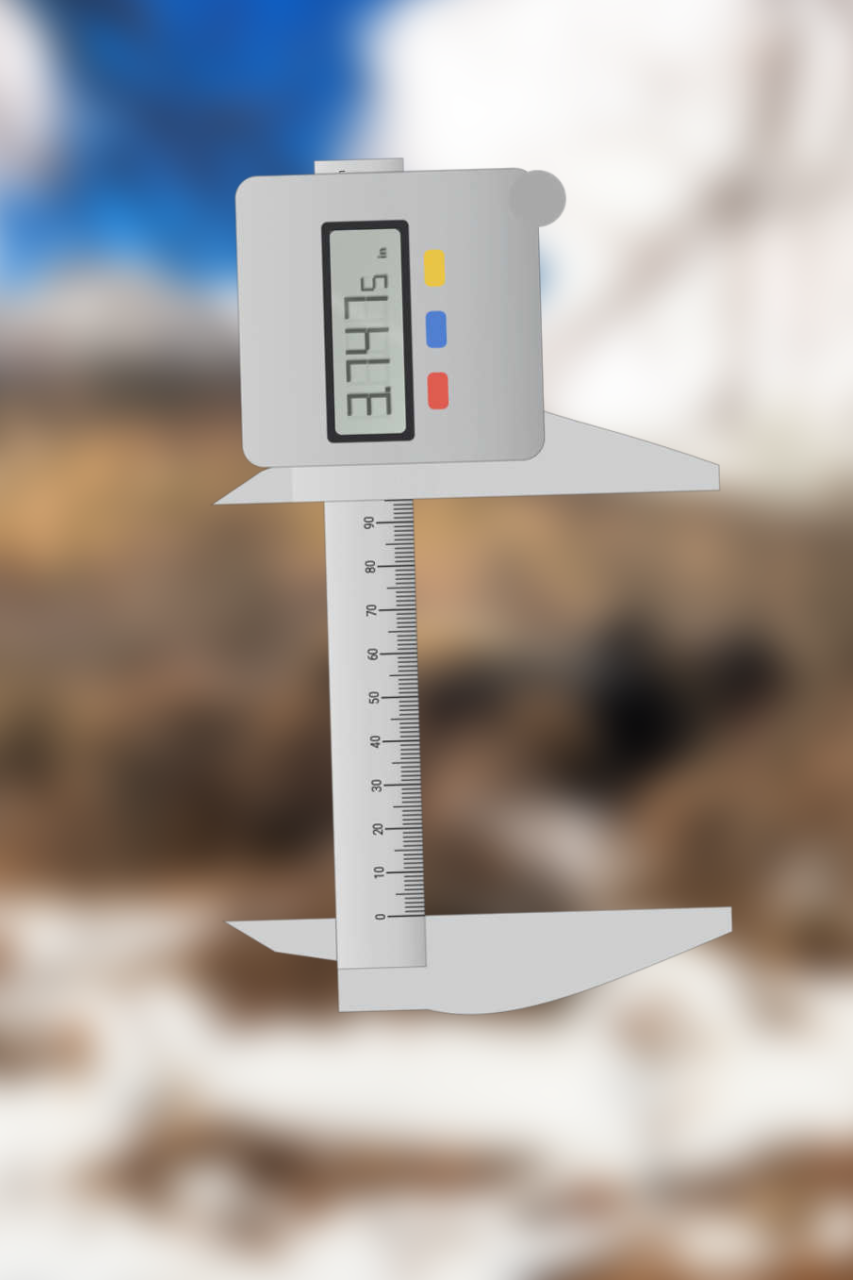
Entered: 3.7475
